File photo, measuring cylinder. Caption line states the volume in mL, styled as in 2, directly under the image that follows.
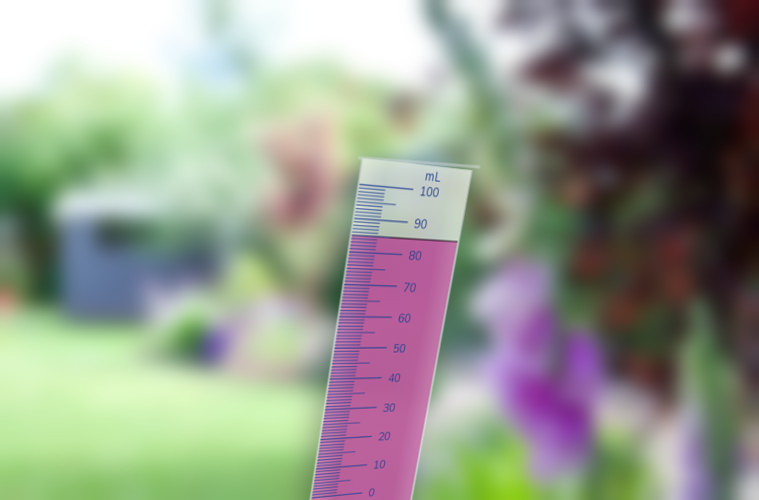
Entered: 85
